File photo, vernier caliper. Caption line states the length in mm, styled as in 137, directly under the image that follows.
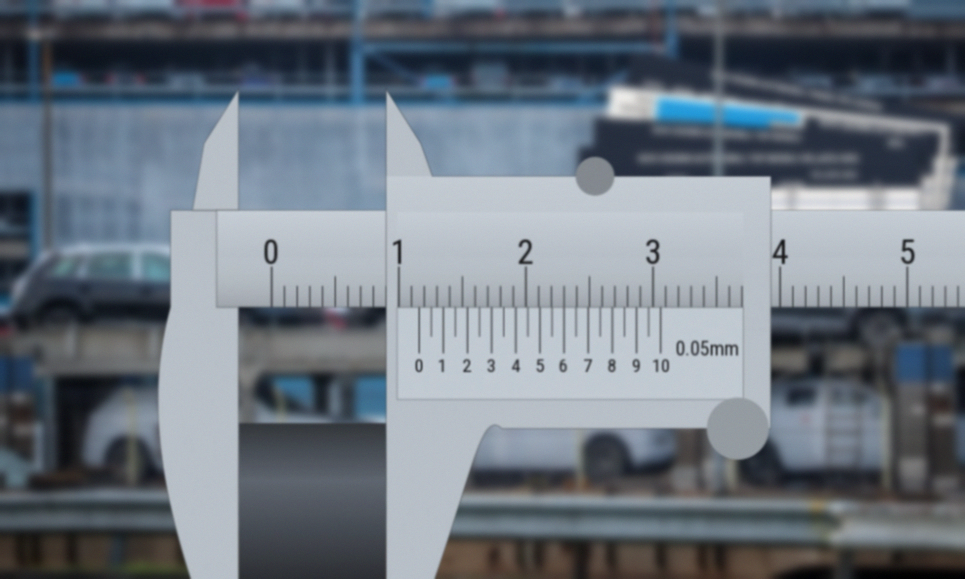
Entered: 11.6
